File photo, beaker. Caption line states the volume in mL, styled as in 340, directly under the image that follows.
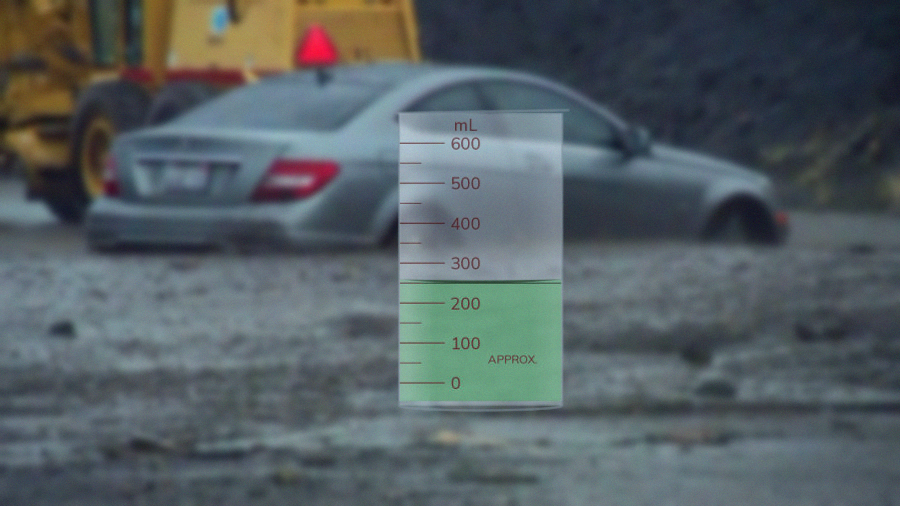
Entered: 250
